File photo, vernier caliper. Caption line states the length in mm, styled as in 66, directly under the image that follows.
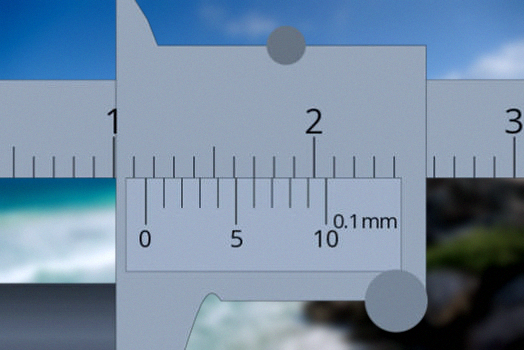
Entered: 11.6
